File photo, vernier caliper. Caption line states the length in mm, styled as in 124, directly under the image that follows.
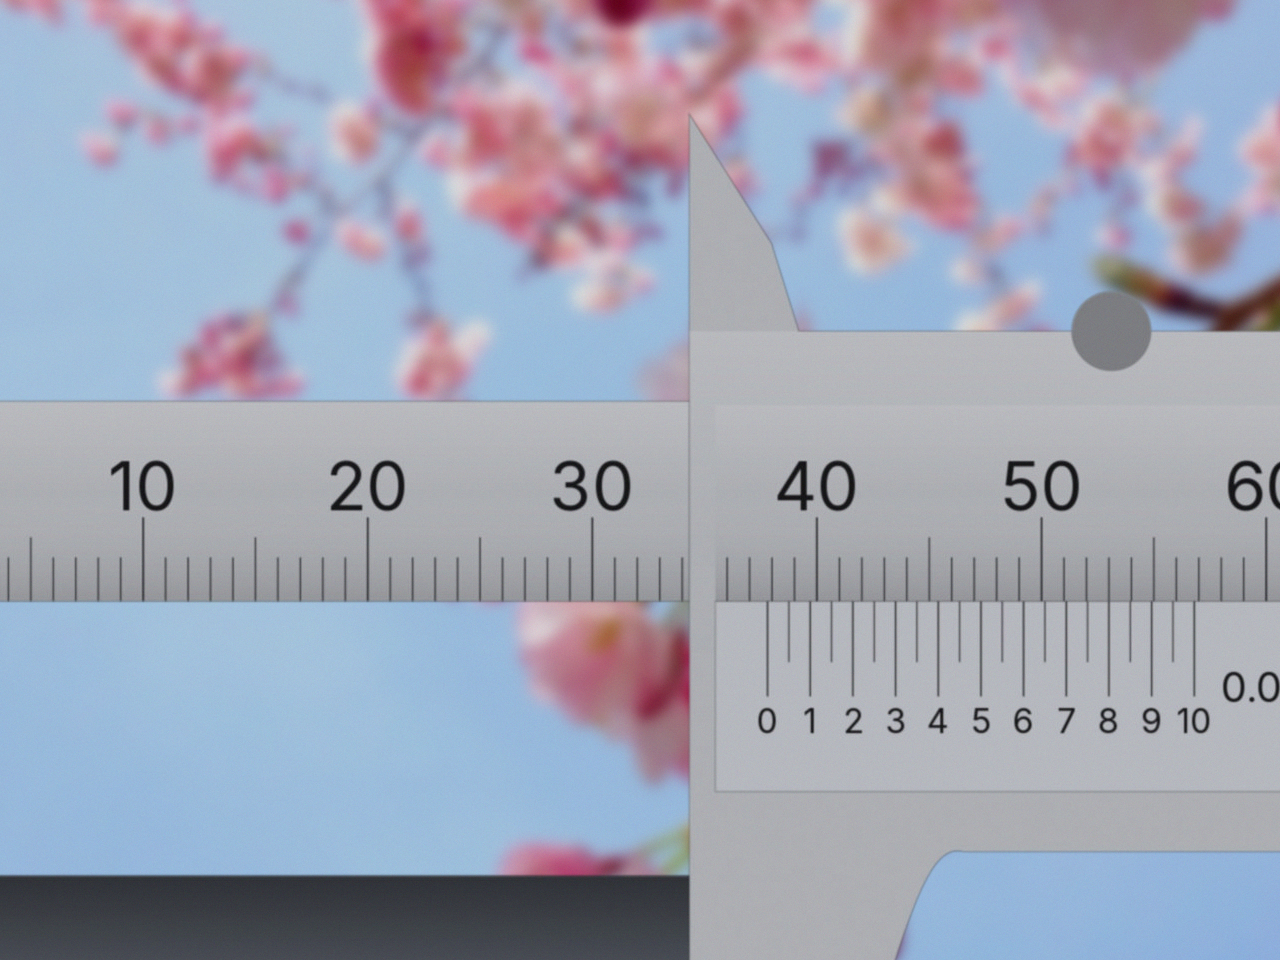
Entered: 37.8
